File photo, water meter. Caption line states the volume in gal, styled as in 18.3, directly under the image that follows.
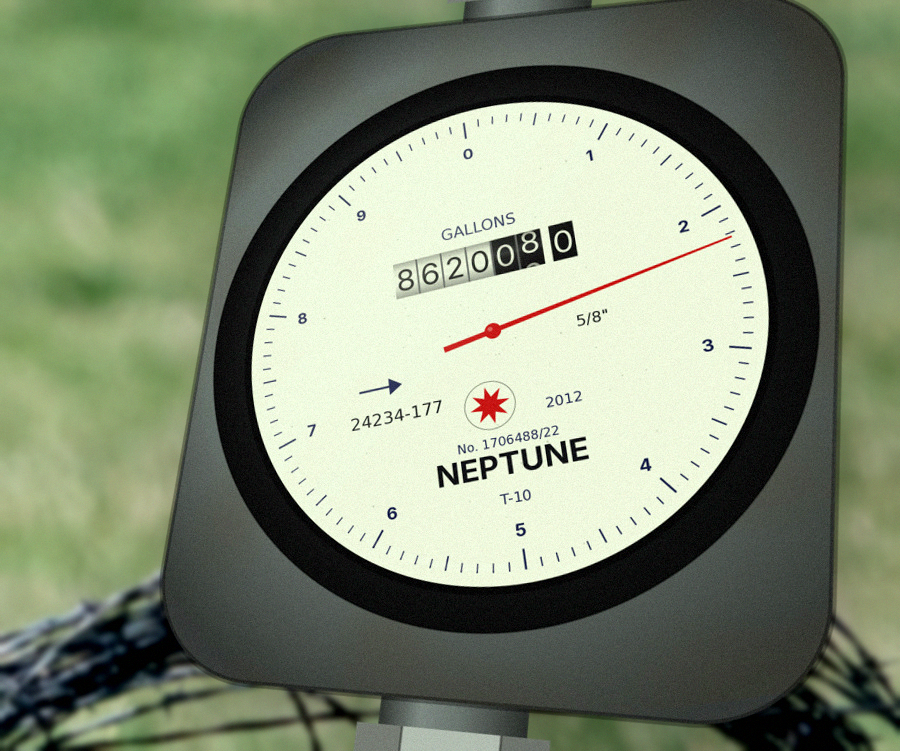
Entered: 8620082.2
